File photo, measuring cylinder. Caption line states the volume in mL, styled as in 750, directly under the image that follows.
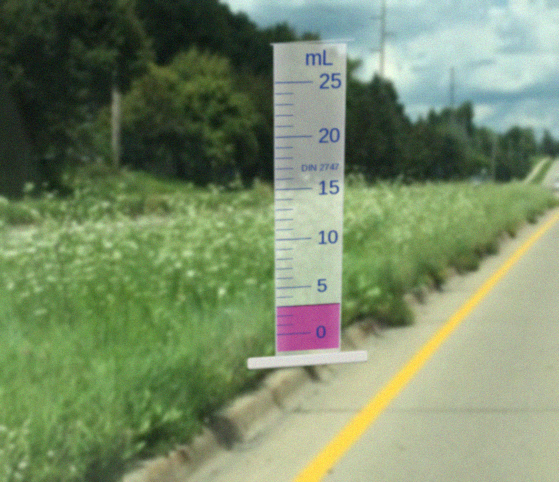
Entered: 3
